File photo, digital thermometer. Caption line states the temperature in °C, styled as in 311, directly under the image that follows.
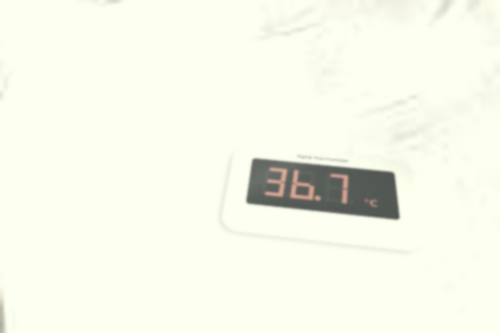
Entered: 36.7
